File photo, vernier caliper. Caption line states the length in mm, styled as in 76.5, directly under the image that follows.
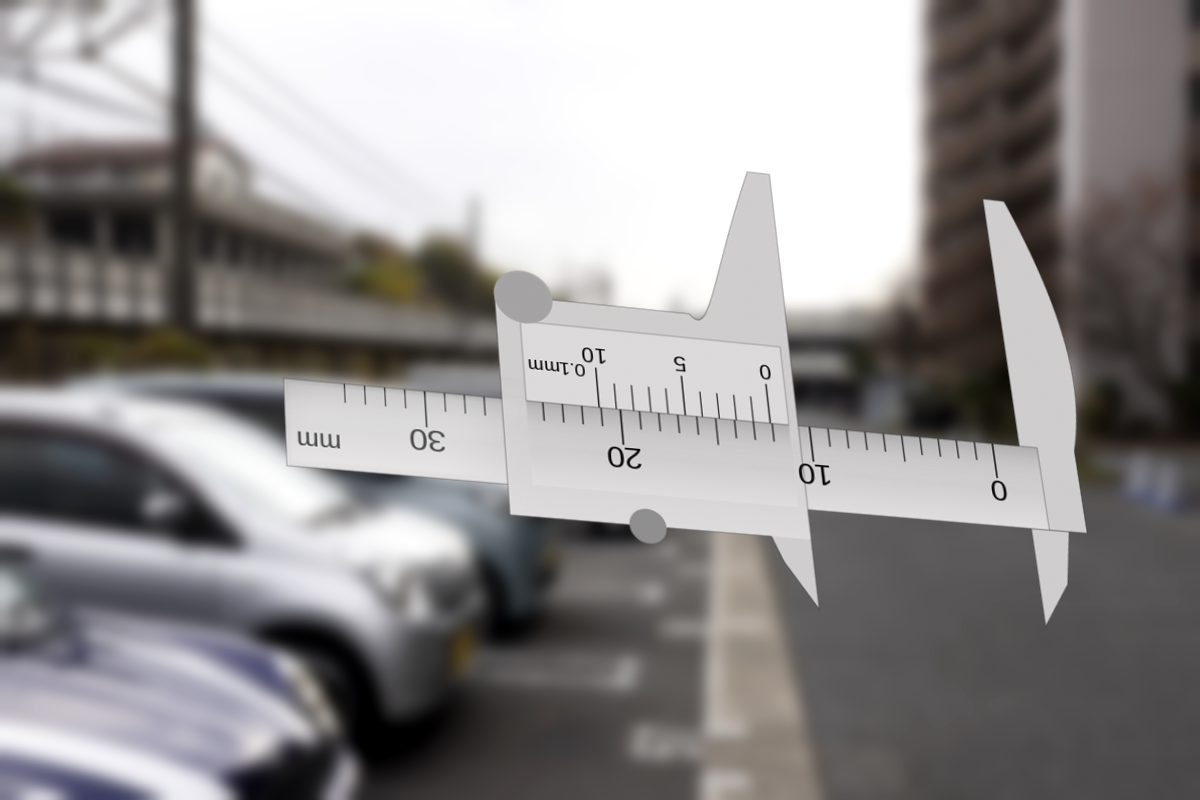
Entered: 12.1
